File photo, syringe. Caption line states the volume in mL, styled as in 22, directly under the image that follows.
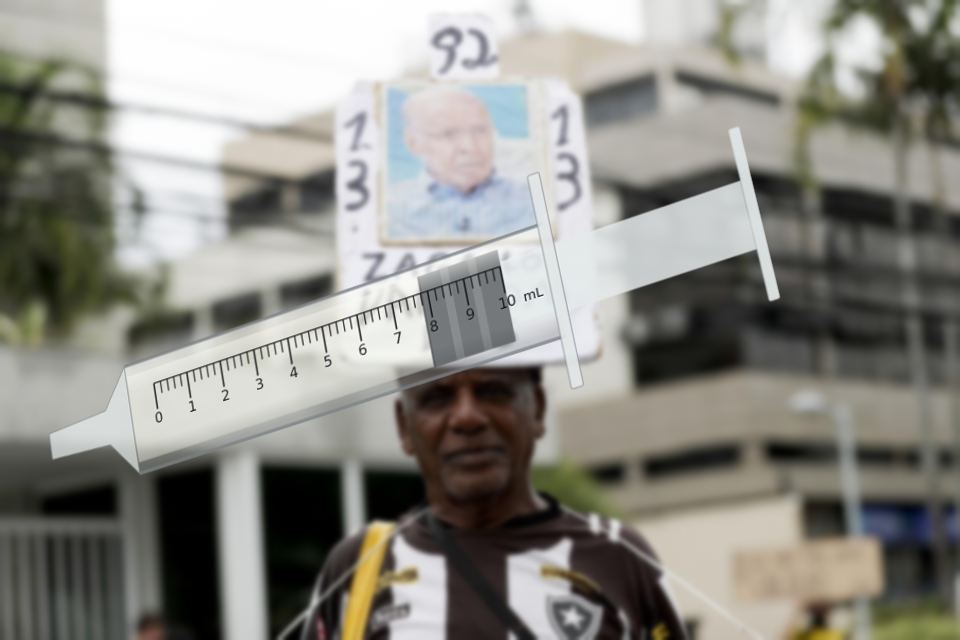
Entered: 7.8
